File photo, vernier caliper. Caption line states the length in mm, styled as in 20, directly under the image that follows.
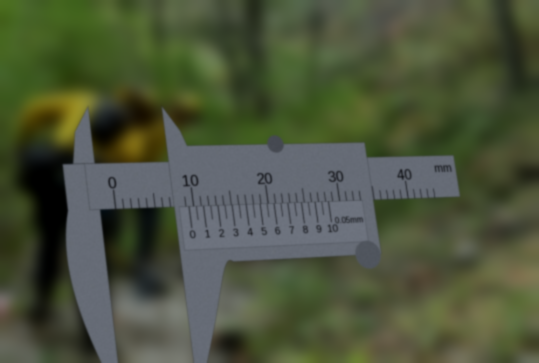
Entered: 9.4
